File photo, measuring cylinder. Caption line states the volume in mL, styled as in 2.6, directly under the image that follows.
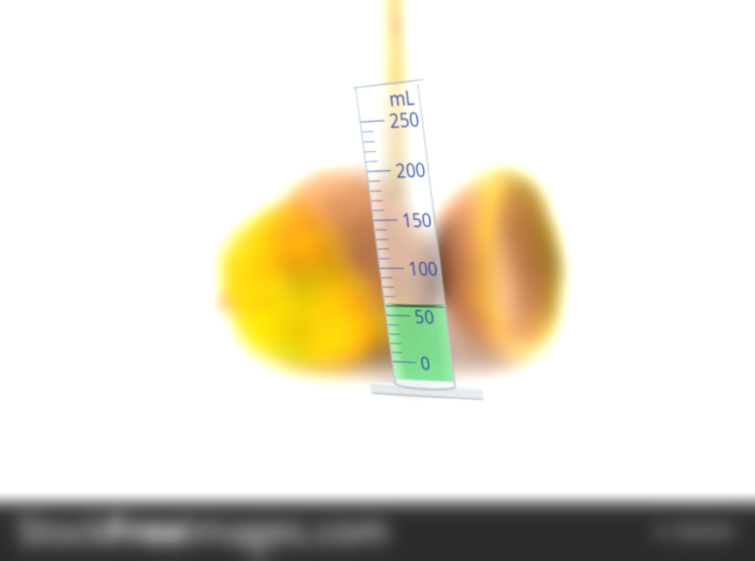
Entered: 60
